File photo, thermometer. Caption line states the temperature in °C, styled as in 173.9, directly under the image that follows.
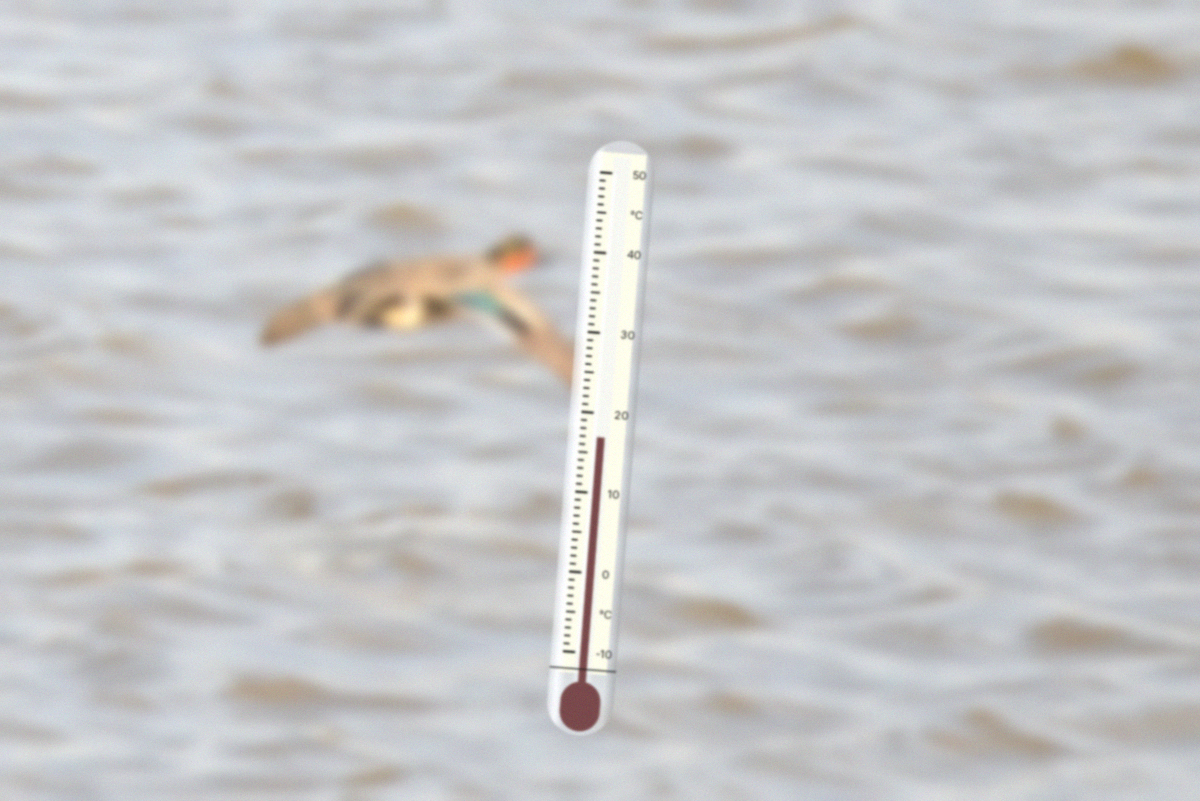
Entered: 17
